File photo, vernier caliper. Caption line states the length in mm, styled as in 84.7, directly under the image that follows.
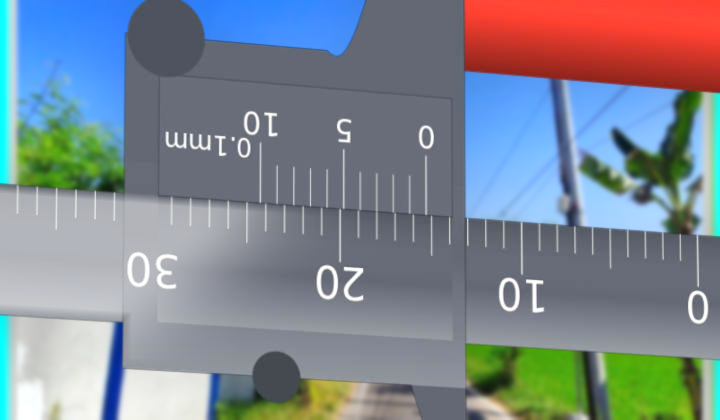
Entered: 15.3
